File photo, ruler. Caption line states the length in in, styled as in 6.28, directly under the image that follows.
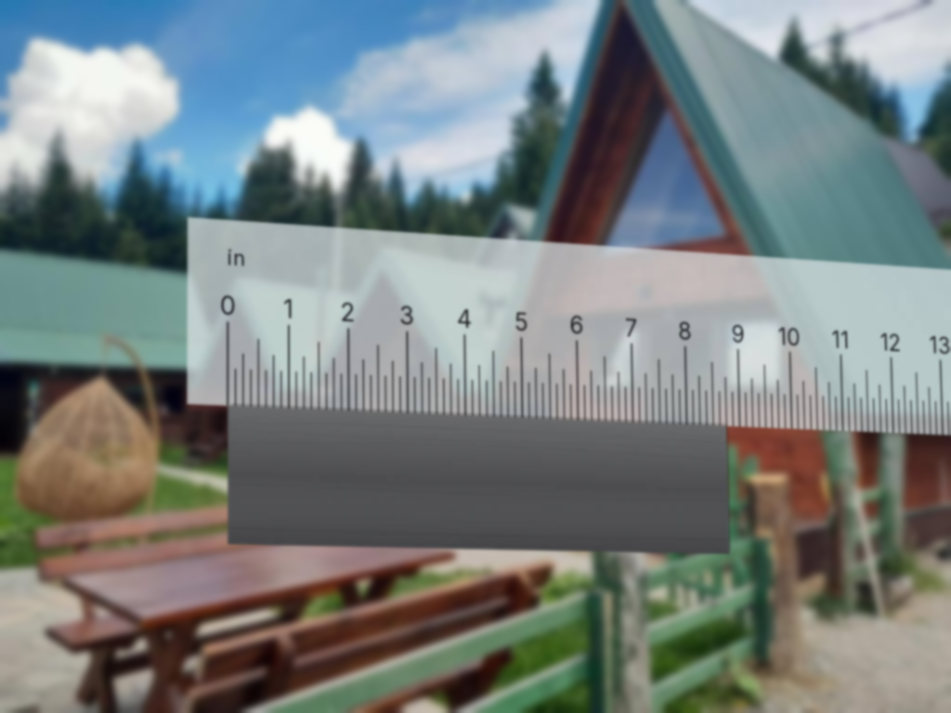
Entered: 8.75
